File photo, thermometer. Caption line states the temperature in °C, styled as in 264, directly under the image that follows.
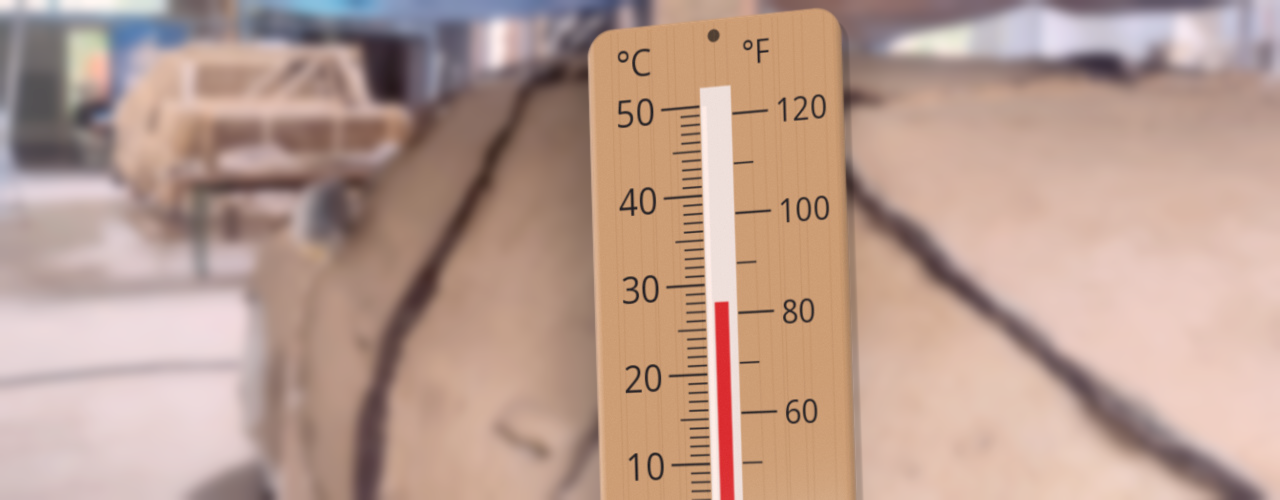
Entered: 28
